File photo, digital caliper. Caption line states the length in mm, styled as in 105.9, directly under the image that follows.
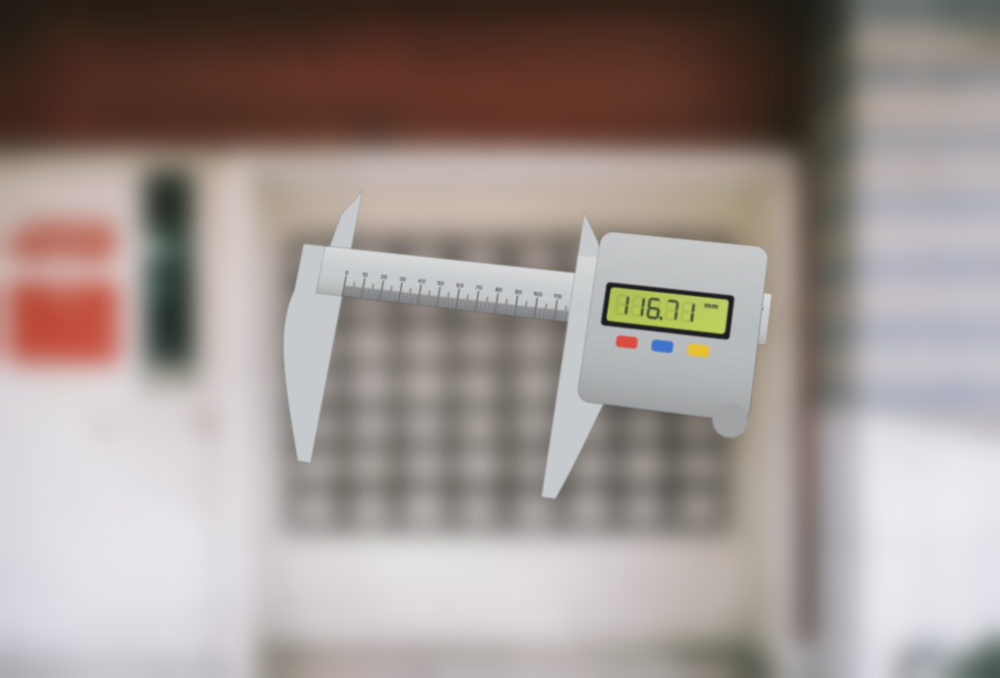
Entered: 116.71
